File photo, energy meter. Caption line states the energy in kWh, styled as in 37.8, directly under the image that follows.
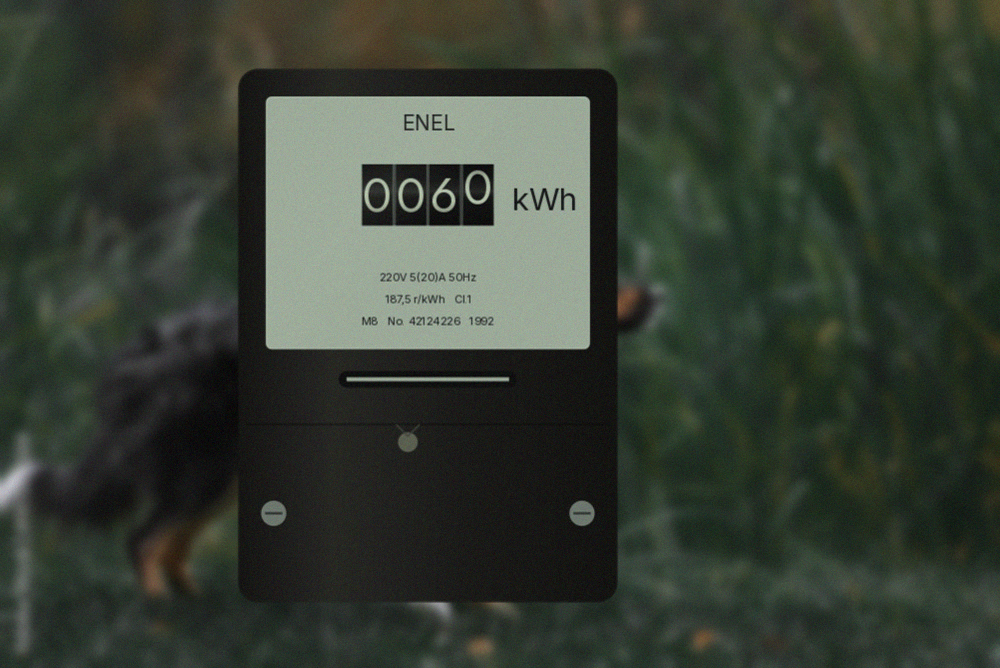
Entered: 60
